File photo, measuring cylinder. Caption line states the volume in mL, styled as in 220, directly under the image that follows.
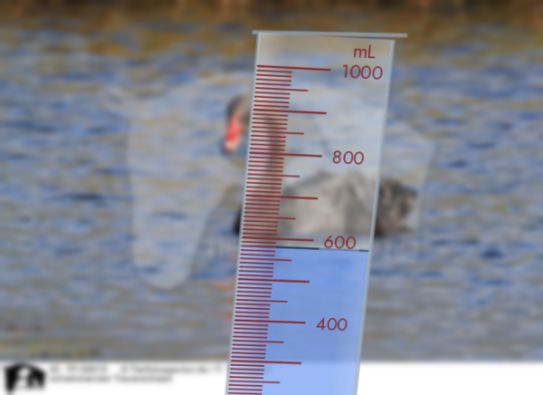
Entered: 580
